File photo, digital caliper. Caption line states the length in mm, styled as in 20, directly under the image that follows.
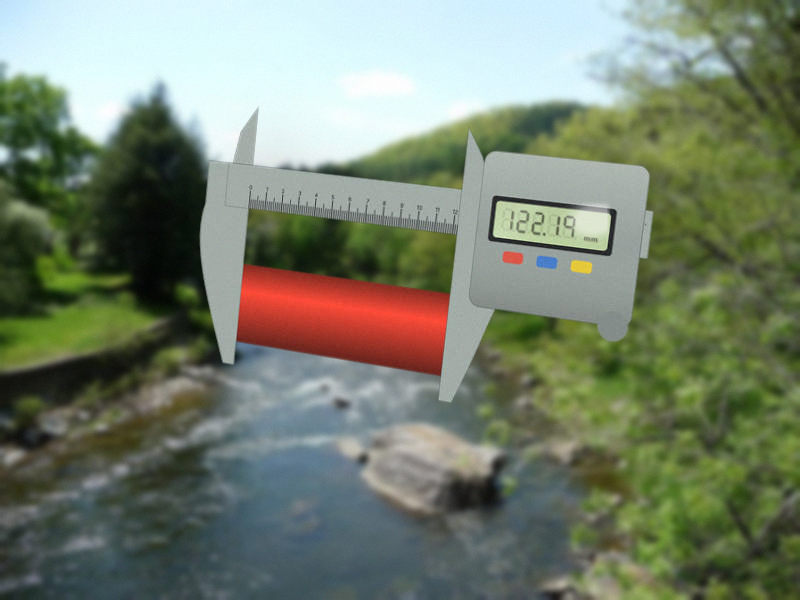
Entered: 122.19
